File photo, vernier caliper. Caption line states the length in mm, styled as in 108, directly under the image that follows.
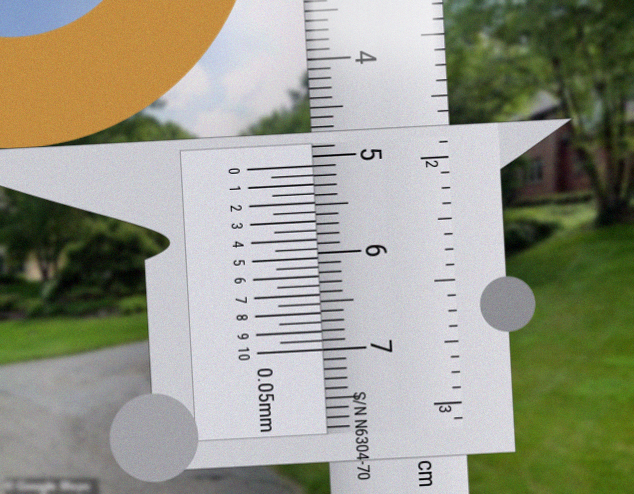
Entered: 51.0
